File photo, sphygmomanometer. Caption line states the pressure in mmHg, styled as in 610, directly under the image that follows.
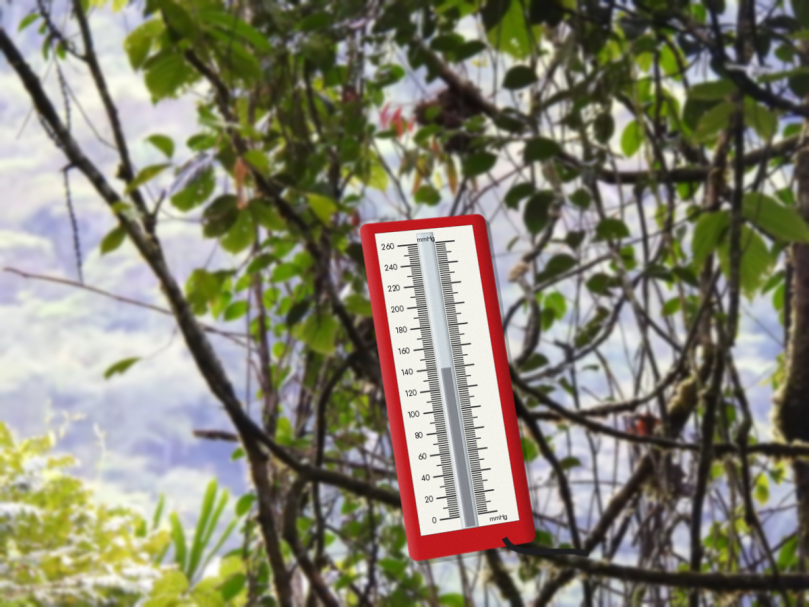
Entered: 140
